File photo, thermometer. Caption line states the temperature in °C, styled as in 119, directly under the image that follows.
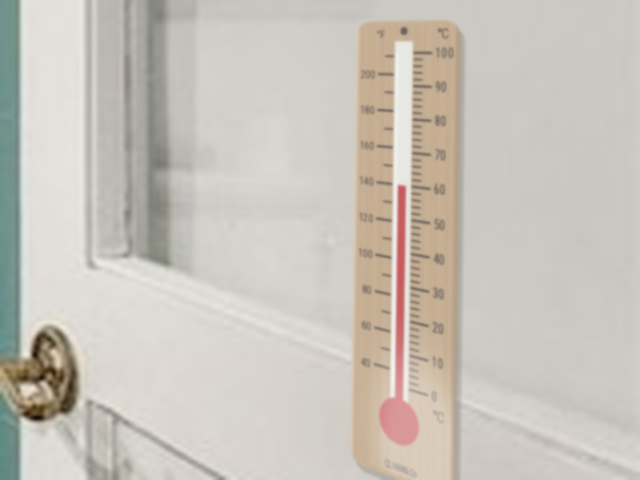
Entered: 60
